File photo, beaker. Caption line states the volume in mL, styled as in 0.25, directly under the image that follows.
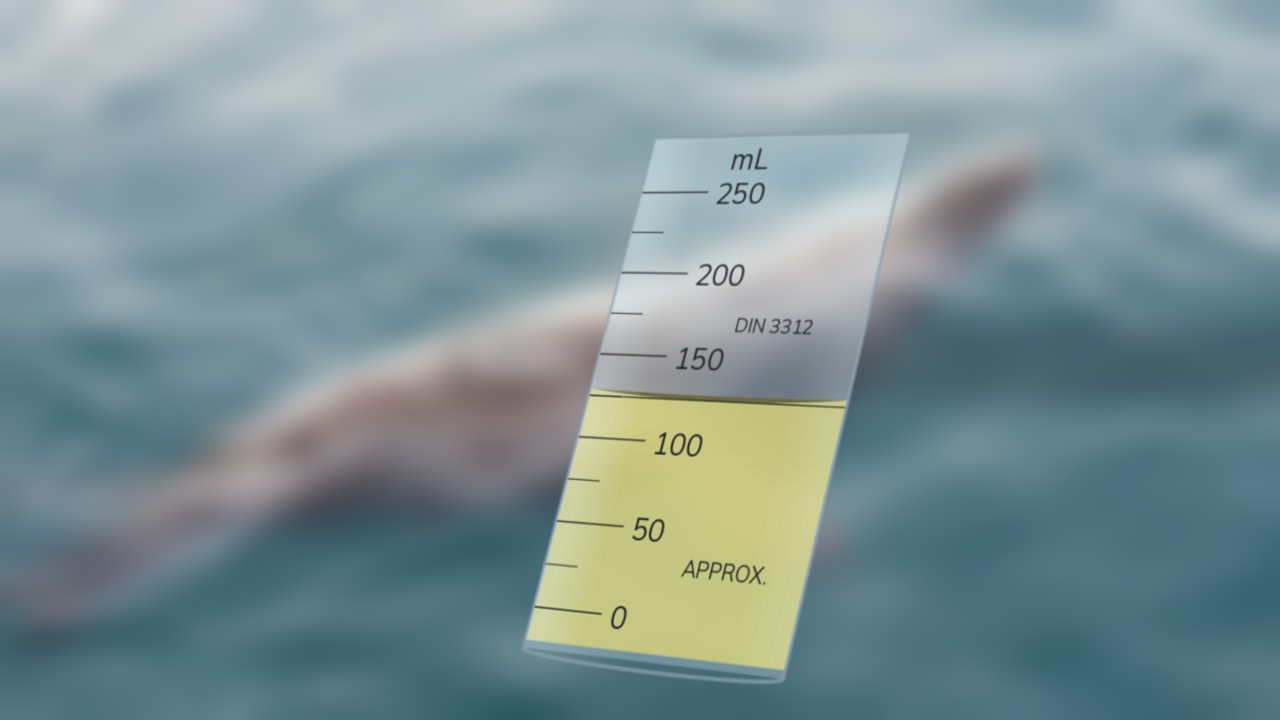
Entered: 125
